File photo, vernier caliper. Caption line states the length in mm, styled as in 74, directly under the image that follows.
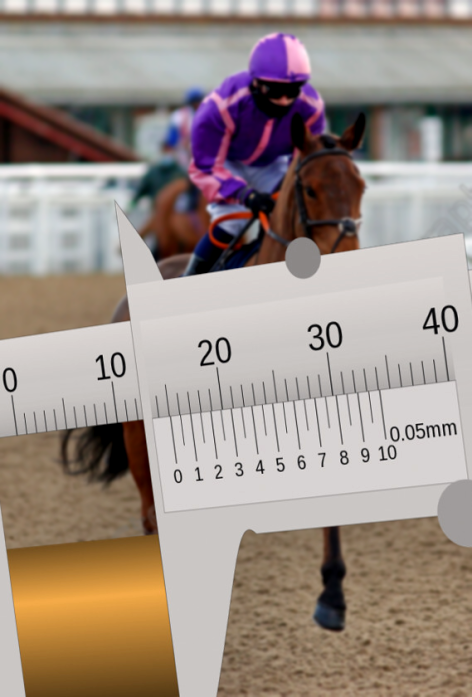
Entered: 15.1
